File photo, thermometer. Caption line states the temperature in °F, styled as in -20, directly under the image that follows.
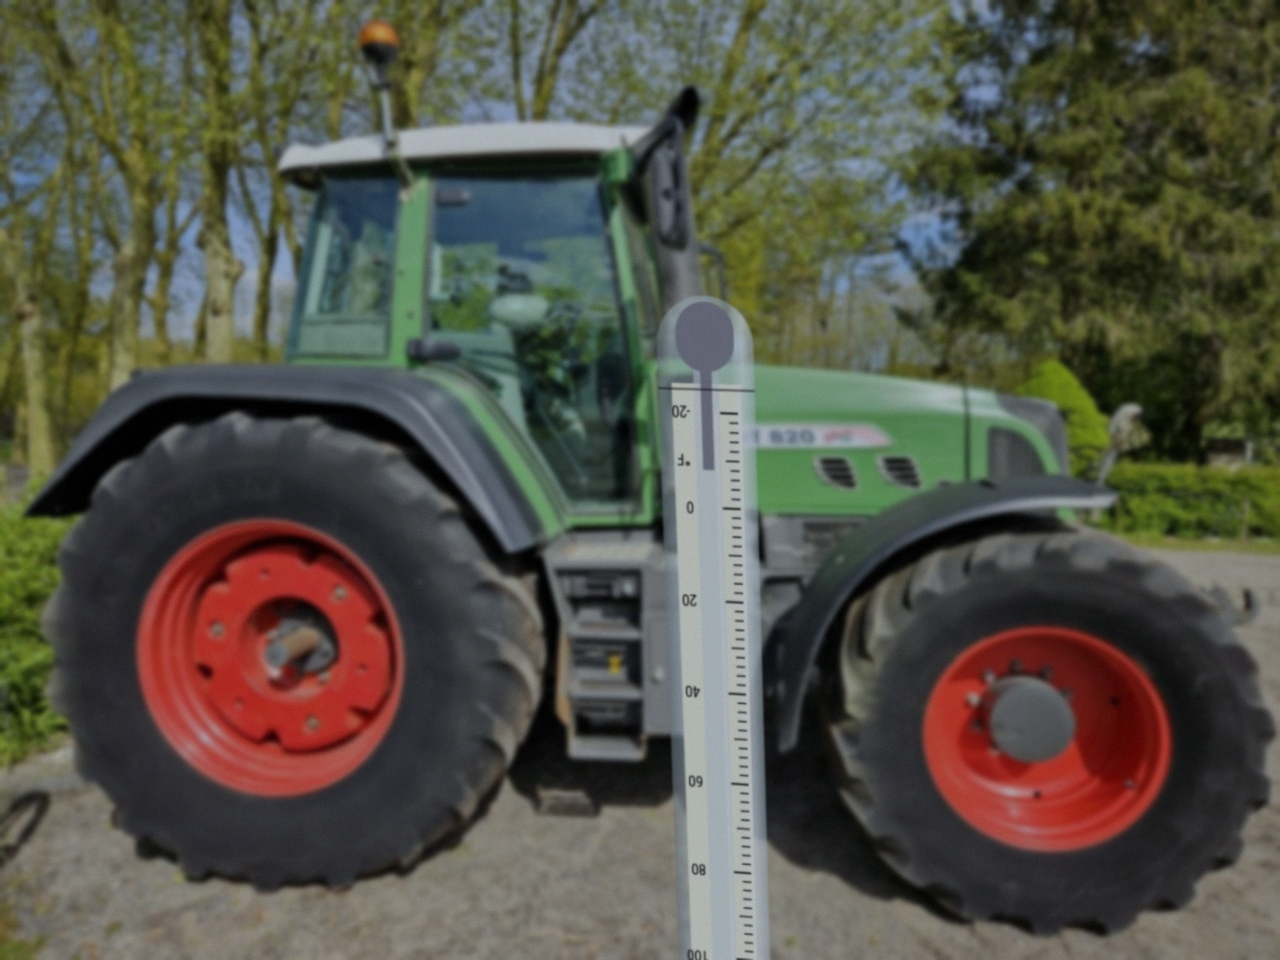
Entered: -8
